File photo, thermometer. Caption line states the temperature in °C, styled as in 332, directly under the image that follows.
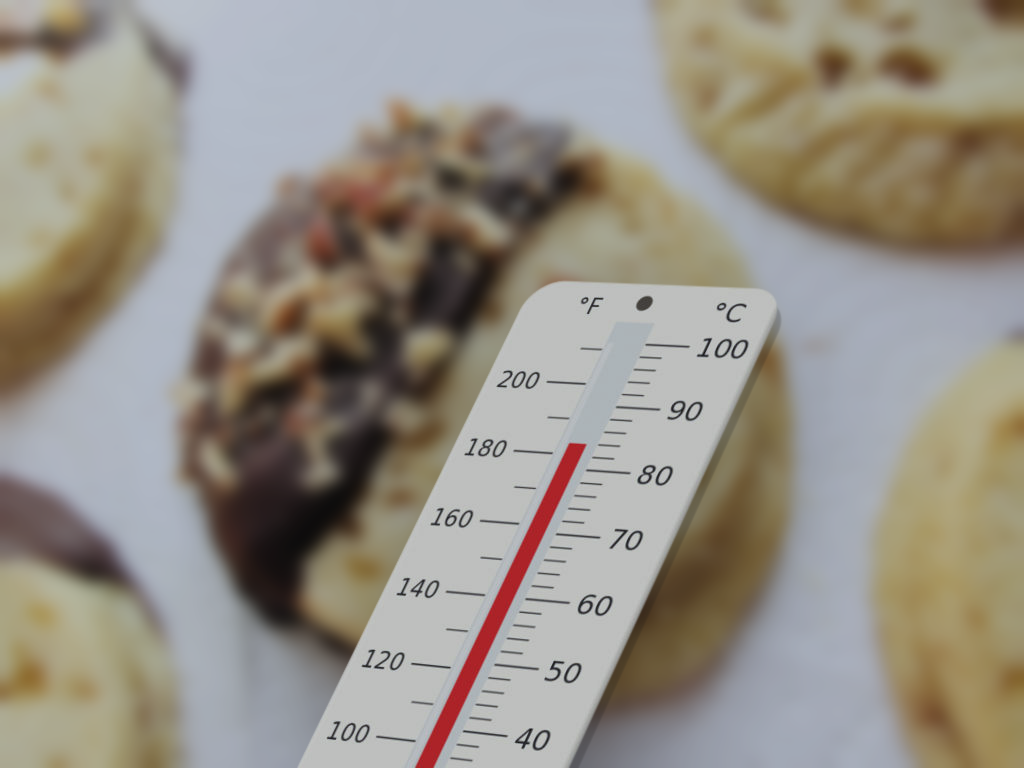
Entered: 84
